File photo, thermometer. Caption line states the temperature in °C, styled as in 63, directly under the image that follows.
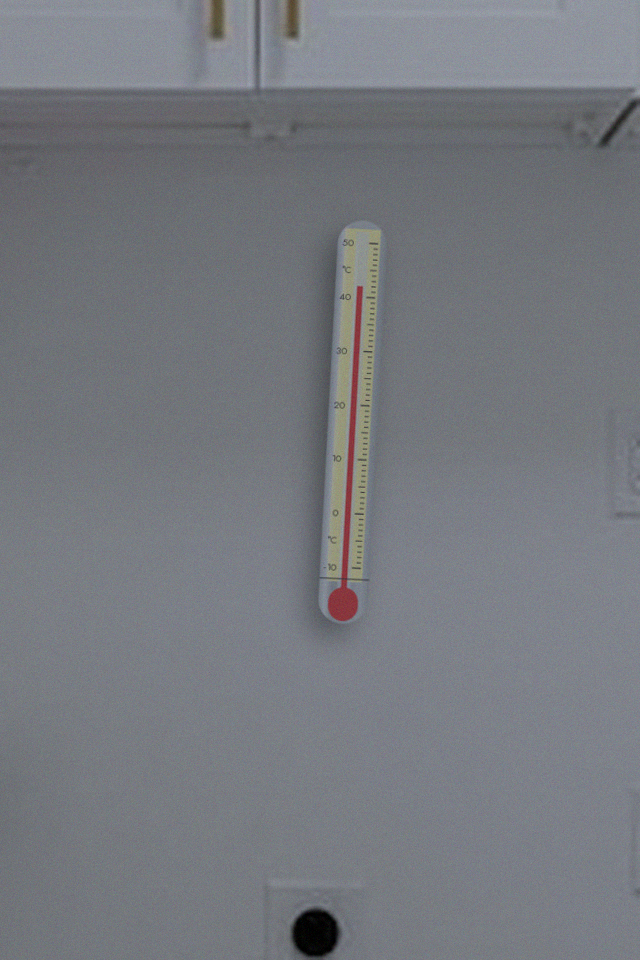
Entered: 42
